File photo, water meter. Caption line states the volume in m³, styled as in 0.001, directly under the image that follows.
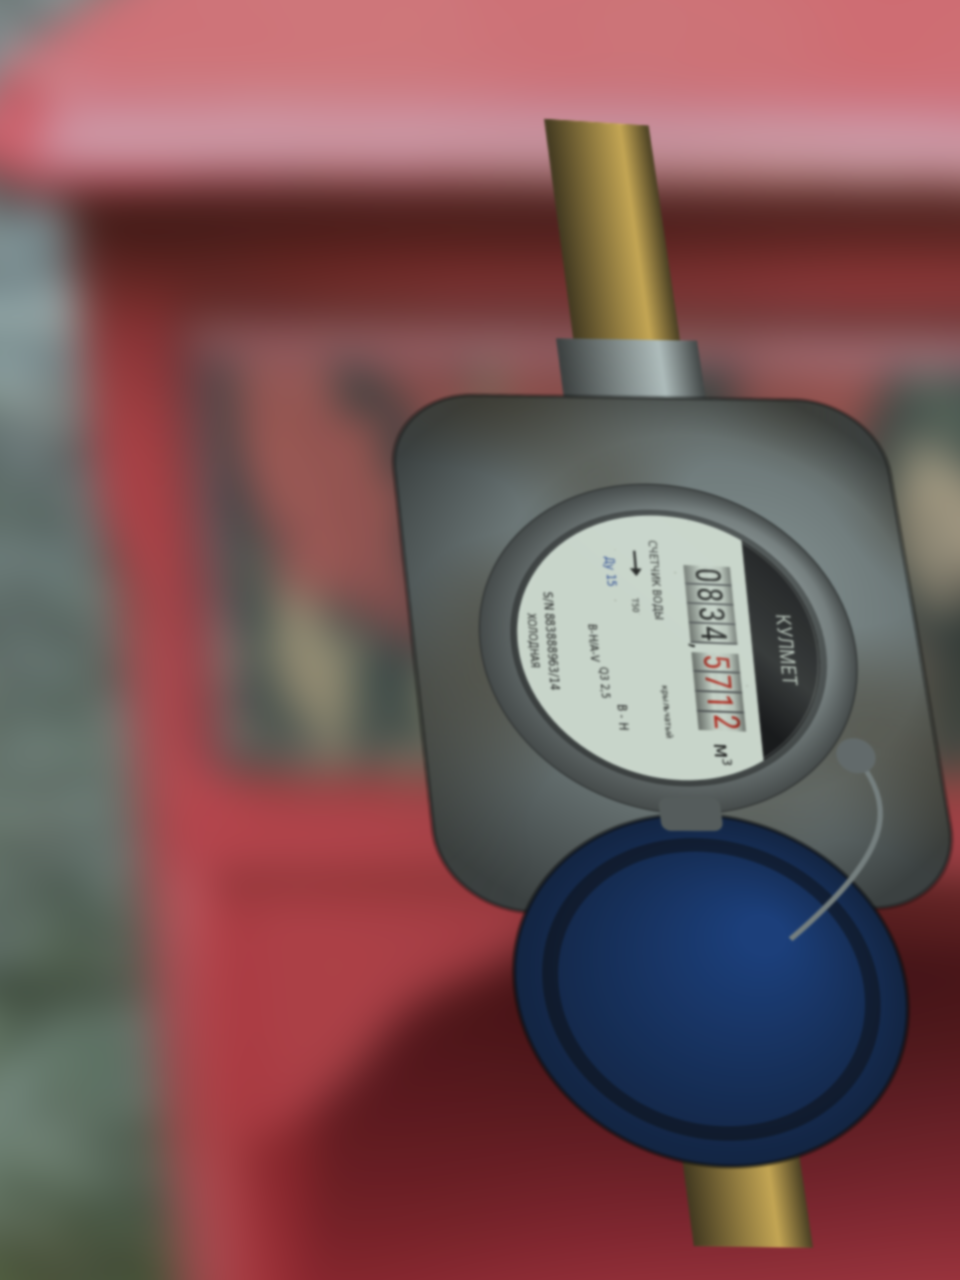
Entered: 834.5712
